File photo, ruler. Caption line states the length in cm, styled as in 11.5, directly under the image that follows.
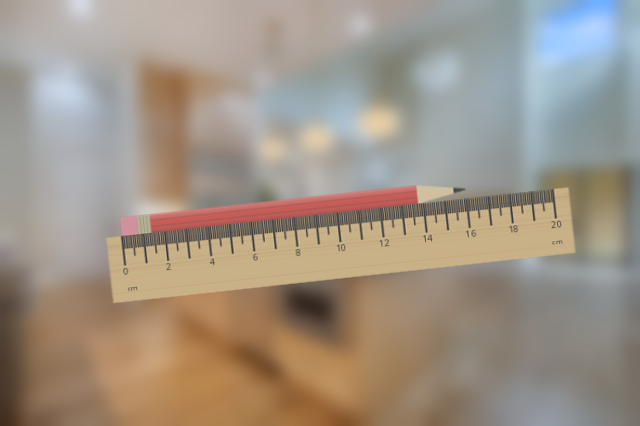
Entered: 16
